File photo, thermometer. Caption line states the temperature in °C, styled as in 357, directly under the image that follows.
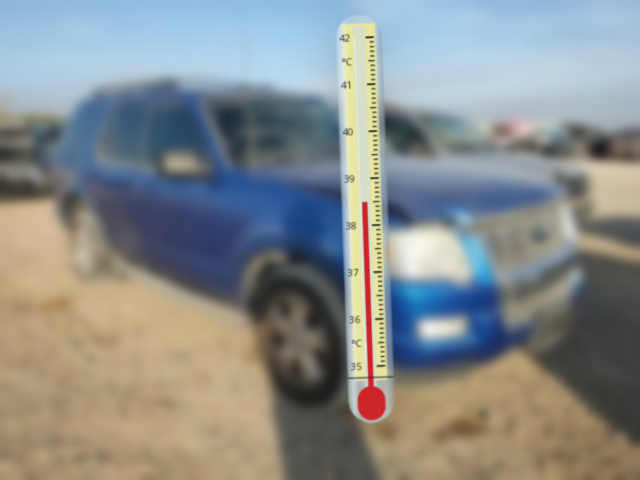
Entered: 38.5
